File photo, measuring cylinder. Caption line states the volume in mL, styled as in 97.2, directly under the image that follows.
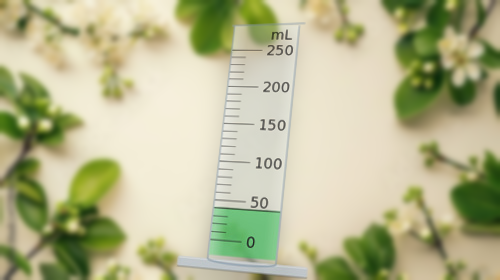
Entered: 40
